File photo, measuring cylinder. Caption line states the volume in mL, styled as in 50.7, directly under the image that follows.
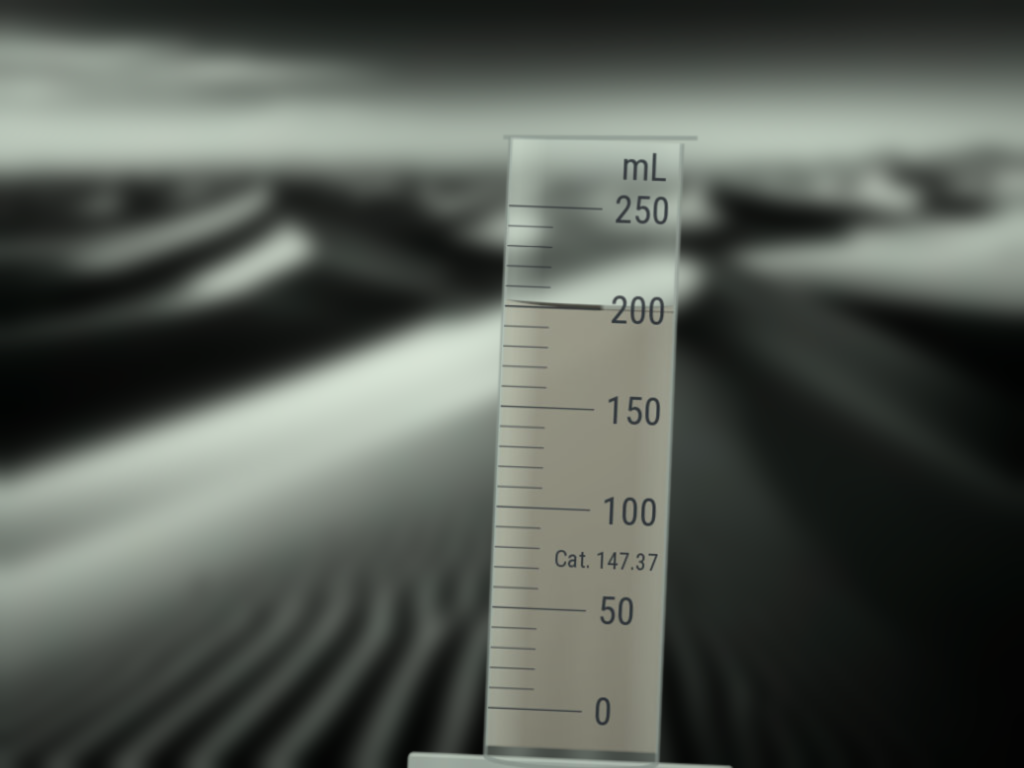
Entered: 200
